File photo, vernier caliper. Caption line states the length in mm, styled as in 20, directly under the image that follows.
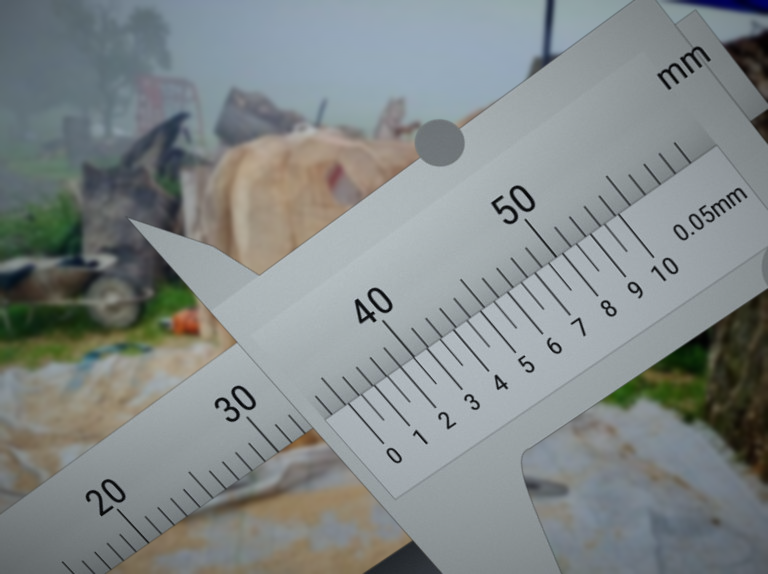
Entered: 35.2
